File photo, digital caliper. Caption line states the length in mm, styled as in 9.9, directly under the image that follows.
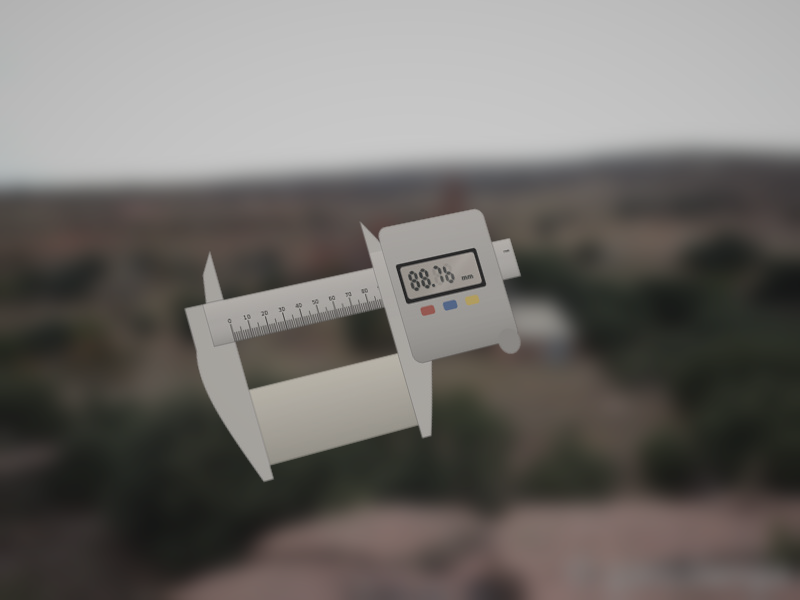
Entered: 88.76
